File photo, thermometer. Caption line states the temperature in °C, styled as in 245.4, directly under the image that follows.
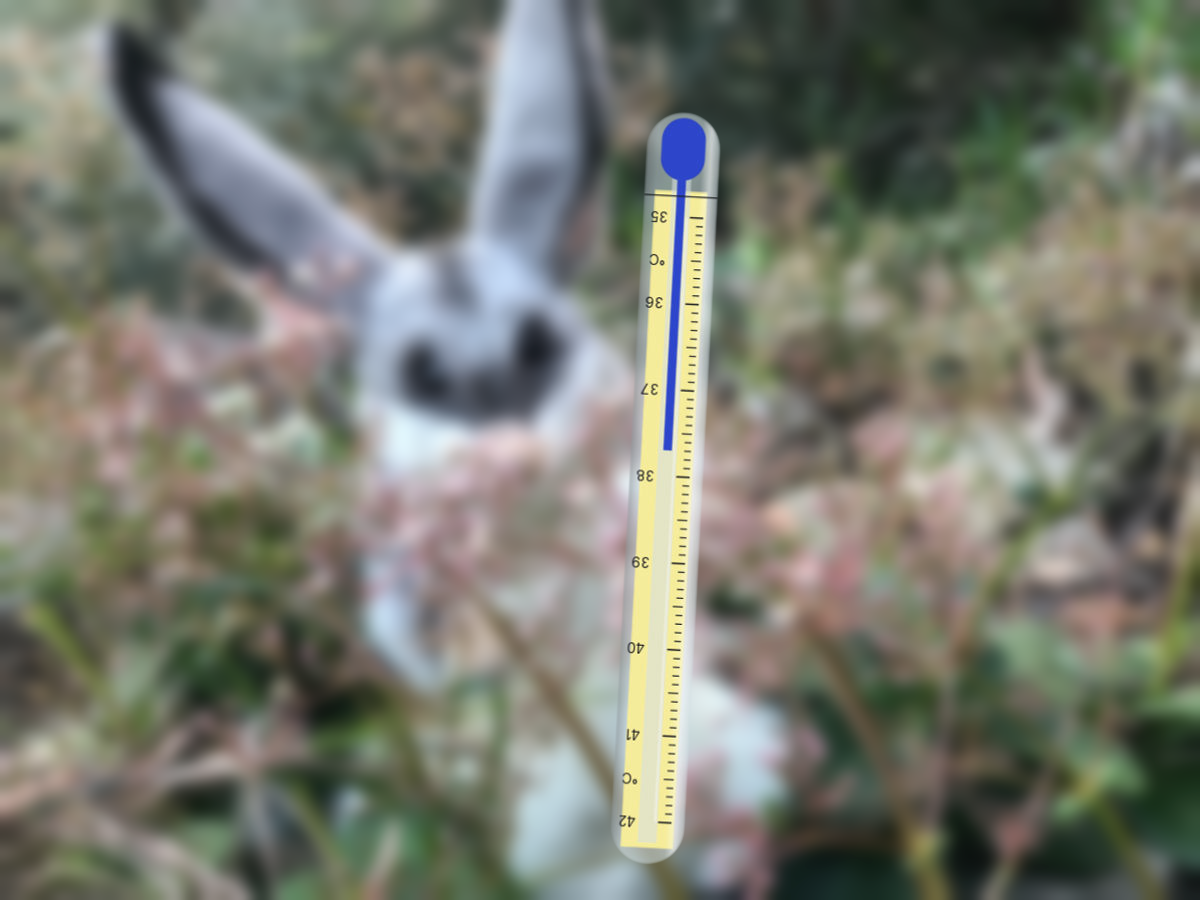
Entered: 37.7
